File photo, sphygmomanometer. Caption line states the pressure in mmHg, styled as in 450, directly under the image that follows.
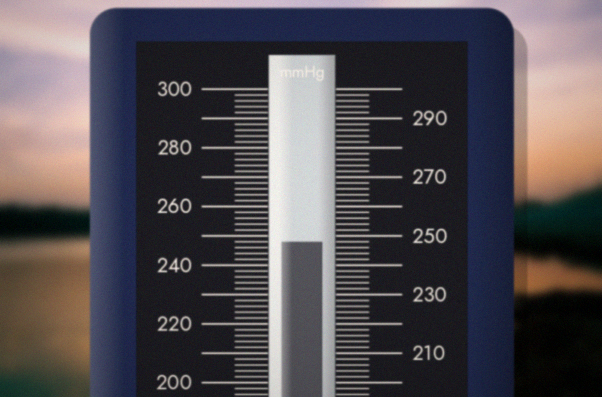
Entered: 248
